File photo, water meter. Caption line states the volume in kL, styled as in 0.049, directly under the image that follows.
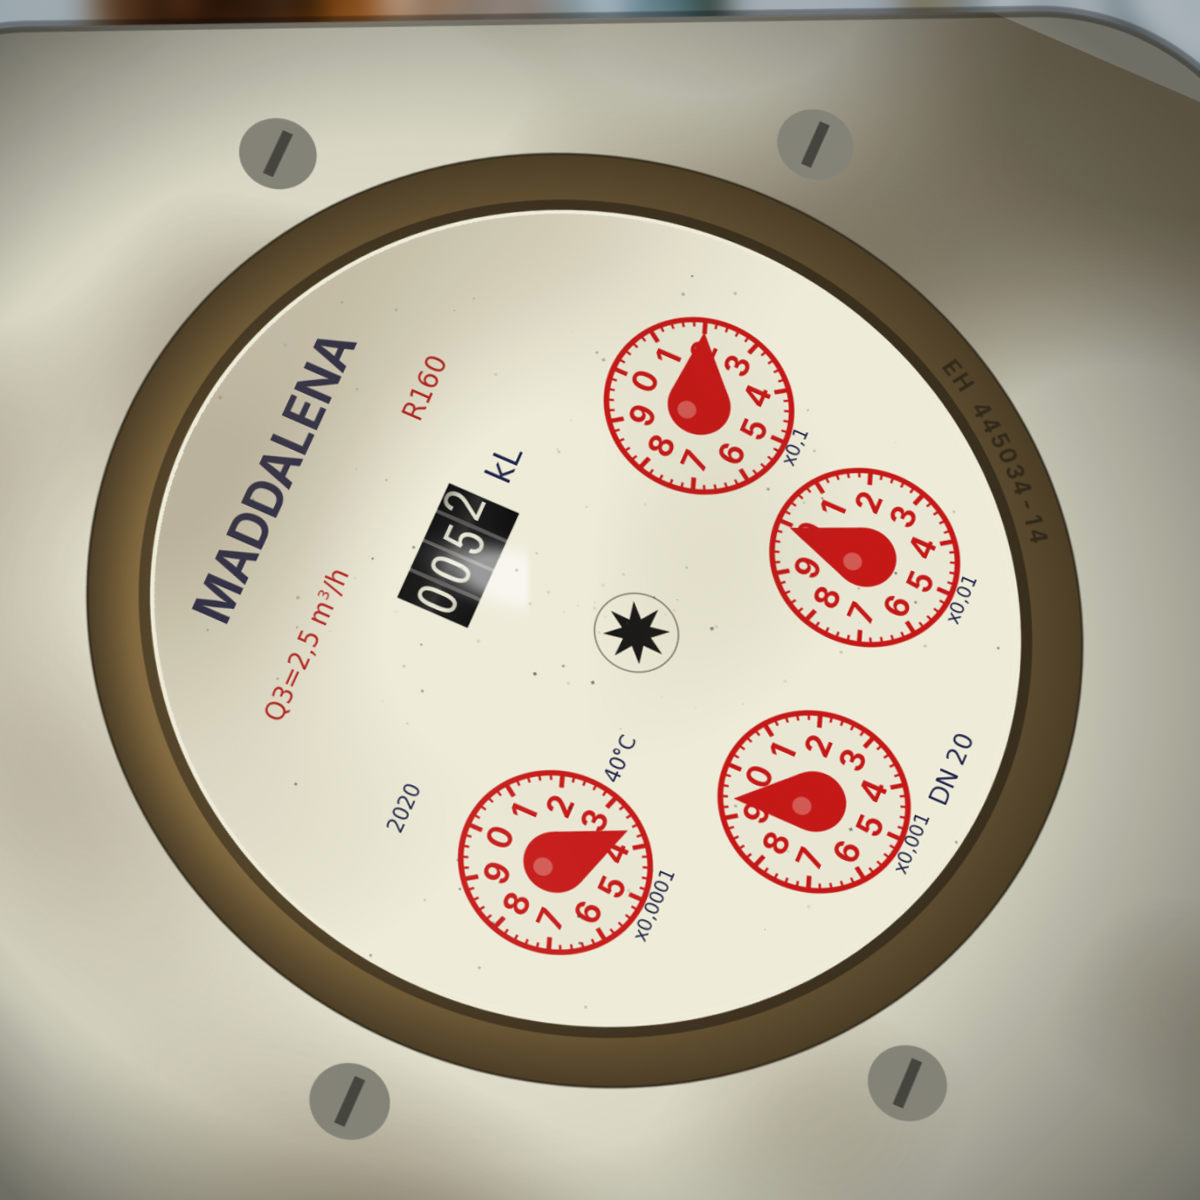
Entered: 52.1993
